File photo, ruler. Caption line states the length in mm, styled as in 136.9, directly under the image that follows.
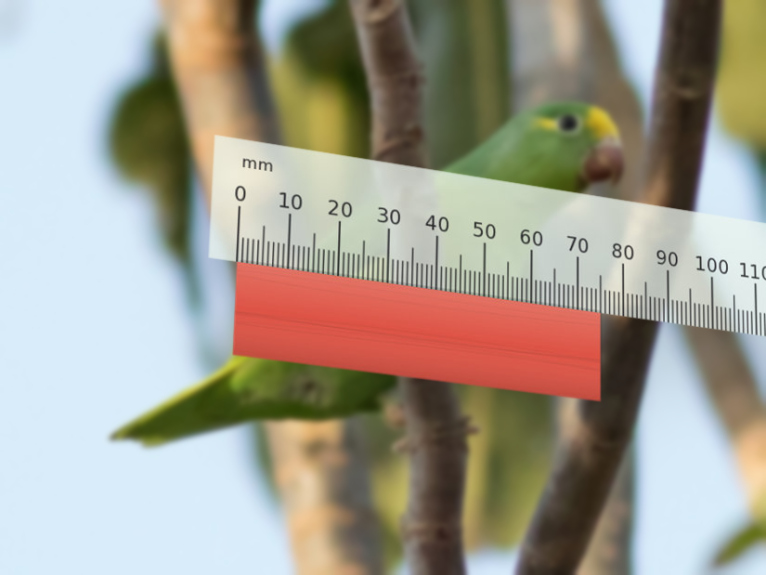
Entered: 75
